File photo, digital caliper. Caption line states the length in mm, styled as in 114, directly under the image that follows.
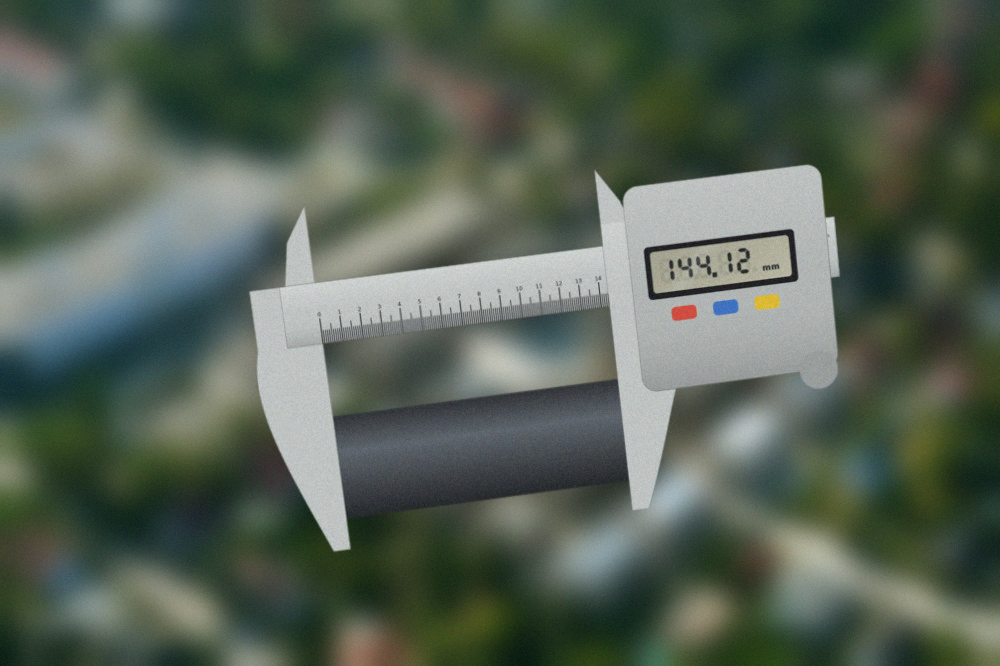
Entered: 144.12
